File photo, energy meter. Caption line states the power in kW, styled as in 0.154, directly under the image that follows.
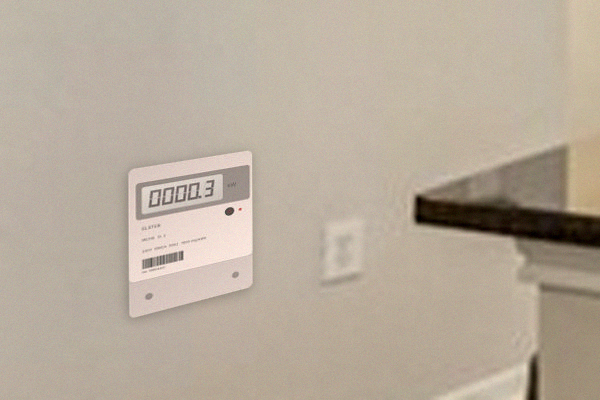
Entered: 0.3
